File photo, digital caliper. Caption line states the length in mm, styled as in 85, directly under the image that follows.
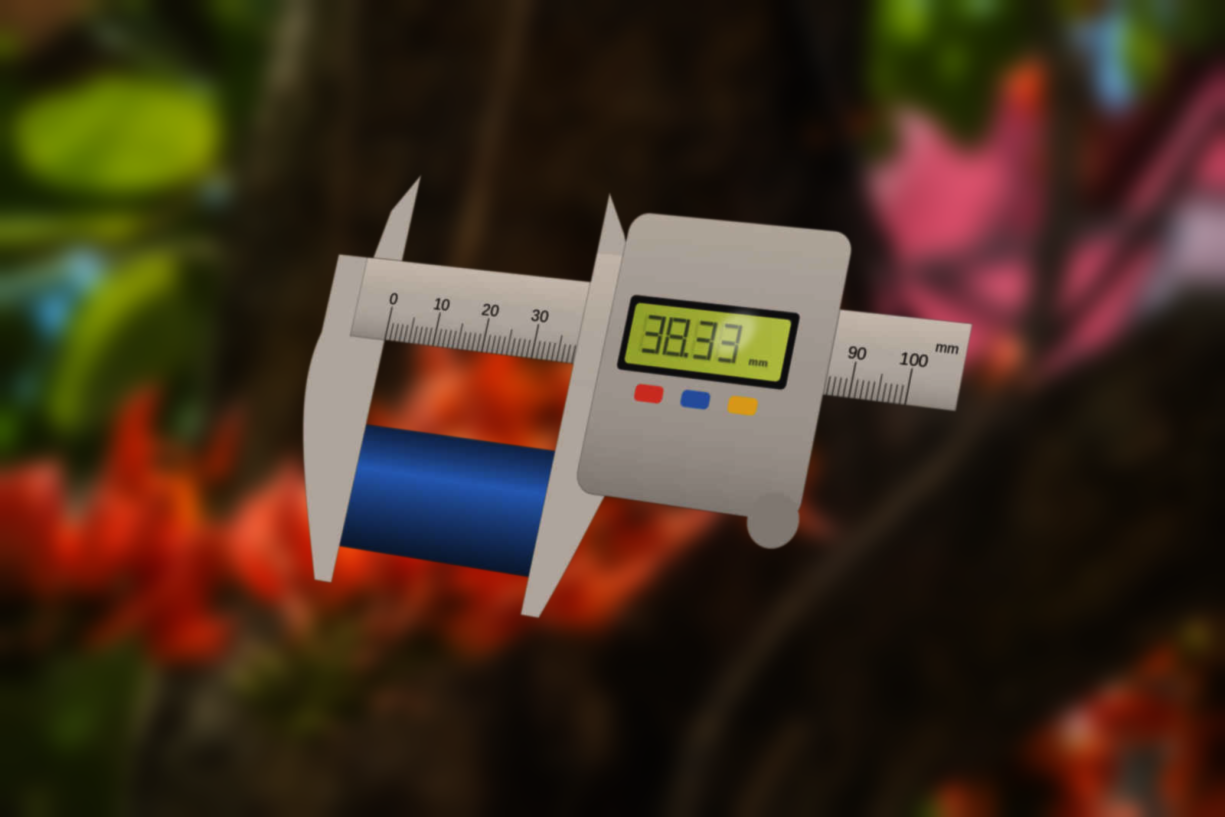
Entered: 38.33
